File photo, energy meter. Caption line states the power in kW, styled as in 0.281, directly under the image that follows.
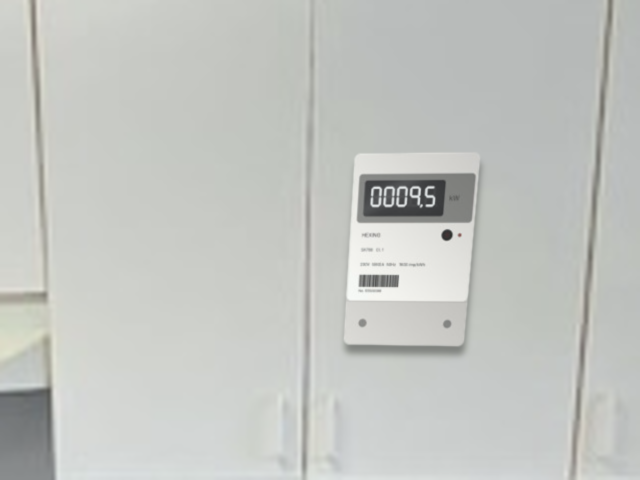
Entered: 9.5
